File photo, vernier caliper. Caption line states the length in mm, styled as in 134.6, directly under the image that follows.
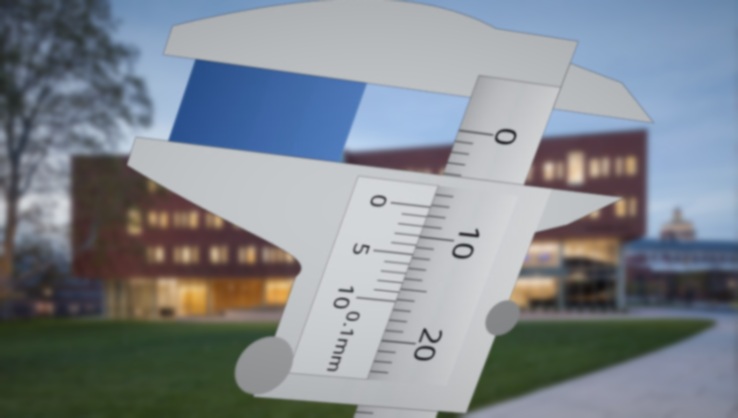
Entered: 7.2
